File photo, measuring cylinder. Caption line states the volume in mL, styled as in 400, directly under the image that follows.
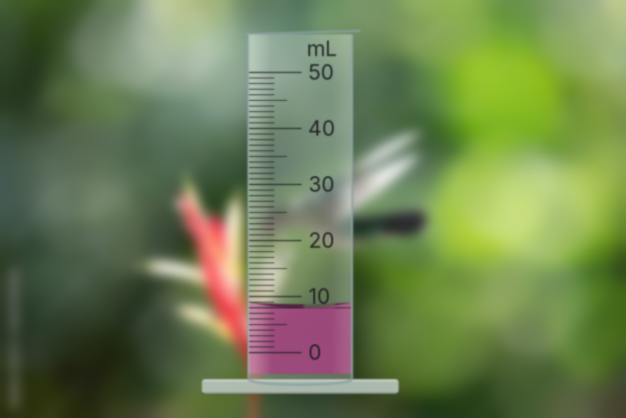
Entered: 8
